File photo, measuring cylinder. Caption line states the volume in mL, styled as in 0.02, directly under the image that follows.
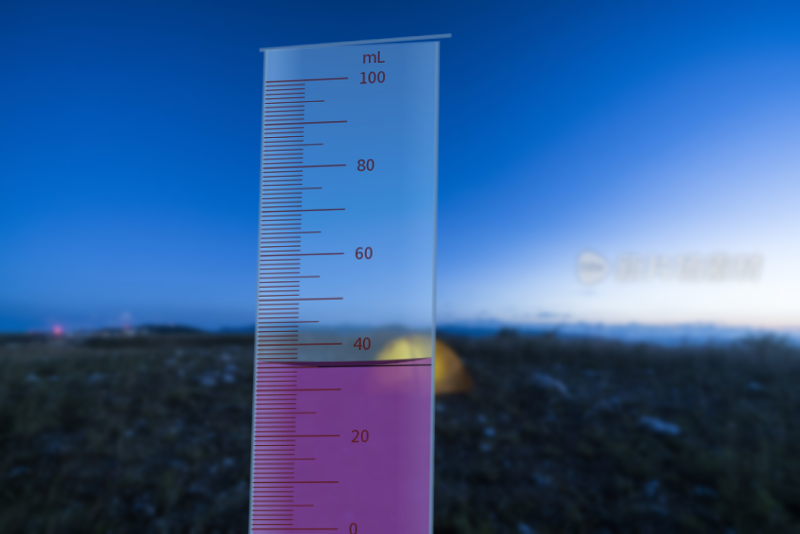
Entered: 35
